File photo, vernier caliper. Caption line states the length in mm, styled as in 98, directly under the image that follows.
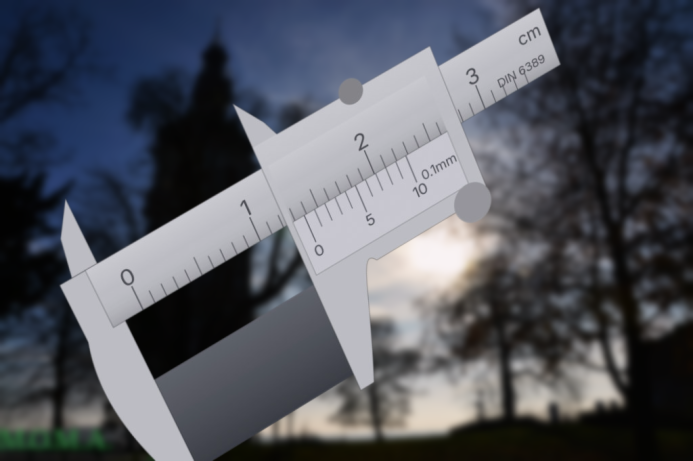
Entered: 13.8
